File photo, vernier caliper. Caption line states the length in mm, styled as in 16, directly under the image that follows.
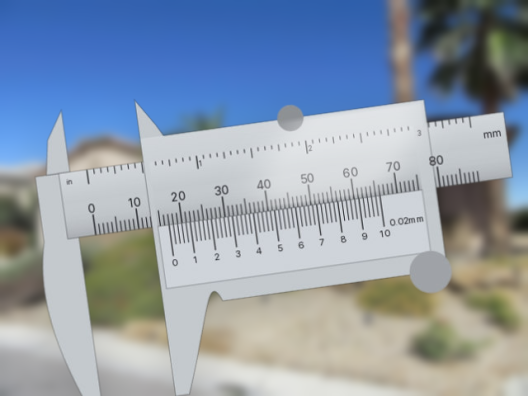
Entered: 17.0
